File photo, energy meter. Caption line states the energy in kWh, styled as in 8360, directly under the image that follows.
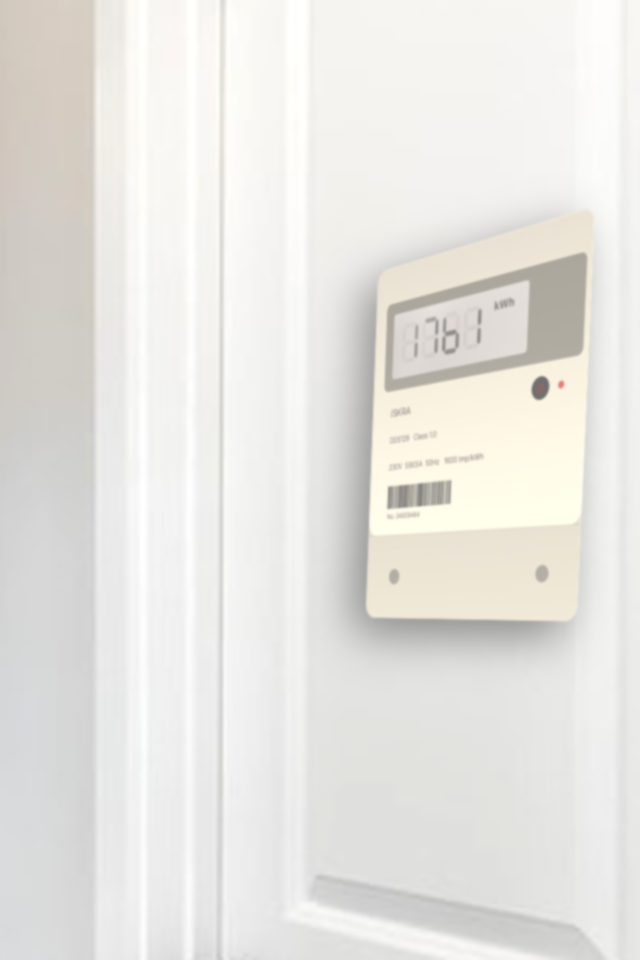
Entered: 1761
